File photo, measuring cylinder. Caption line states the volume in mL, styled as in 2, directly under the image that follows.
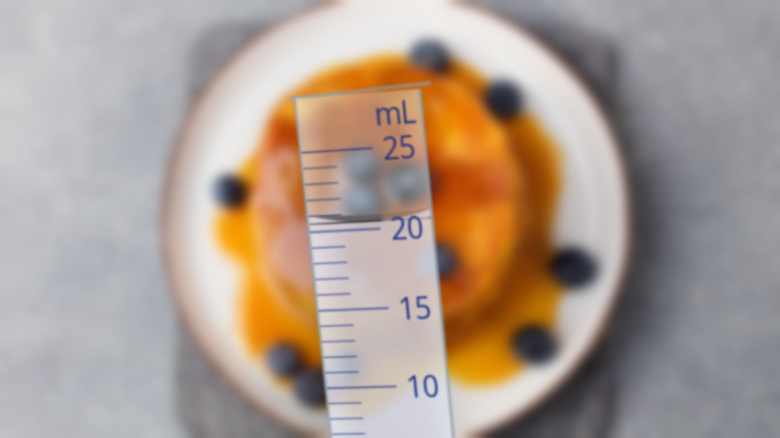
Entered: 20.5
